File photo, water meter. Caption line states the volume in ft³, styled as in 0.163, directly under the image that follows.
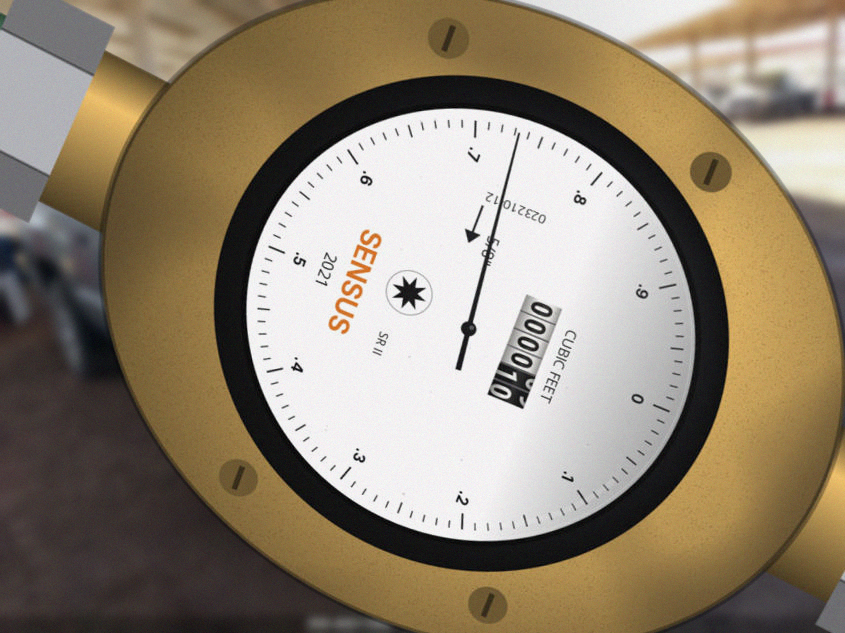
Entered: 9.73
